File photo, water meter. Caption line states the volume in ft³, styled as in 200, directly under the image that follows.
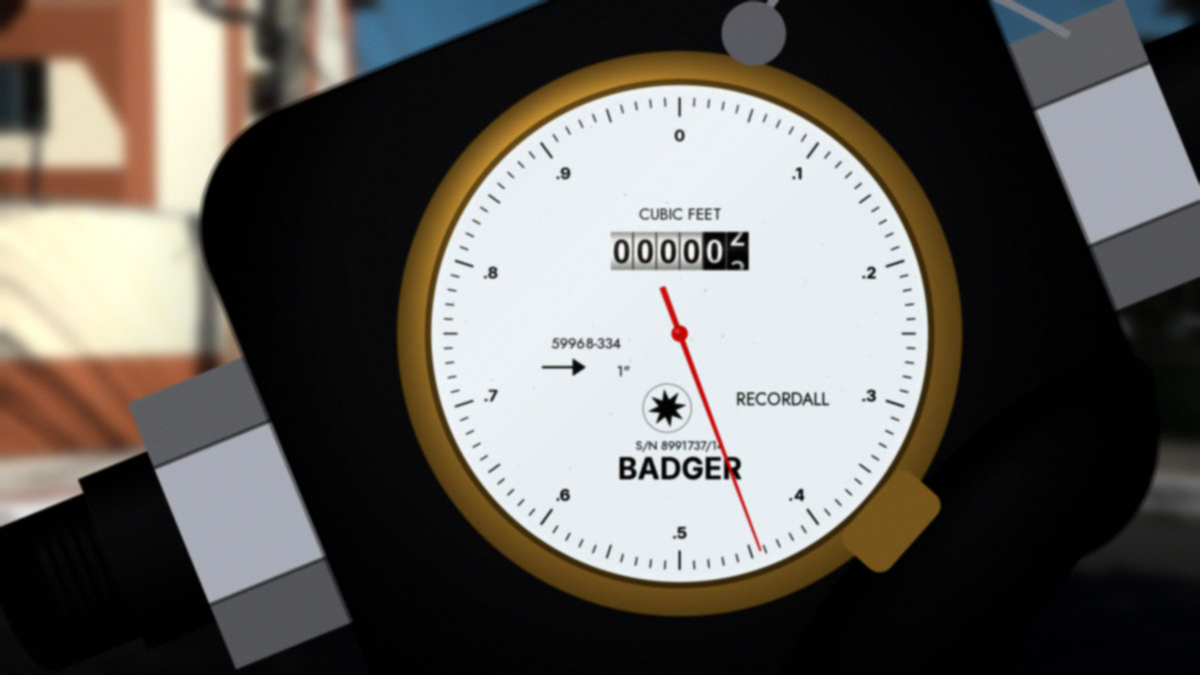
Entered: 2.44
